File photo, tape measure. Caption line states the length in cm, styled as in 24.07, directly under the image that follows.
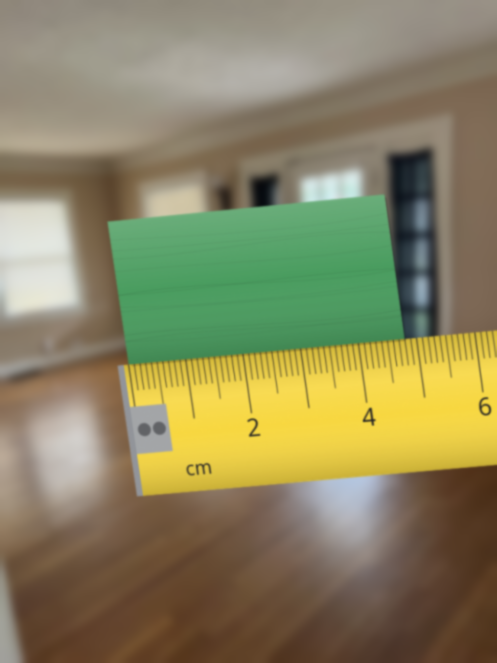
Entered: 4.8
